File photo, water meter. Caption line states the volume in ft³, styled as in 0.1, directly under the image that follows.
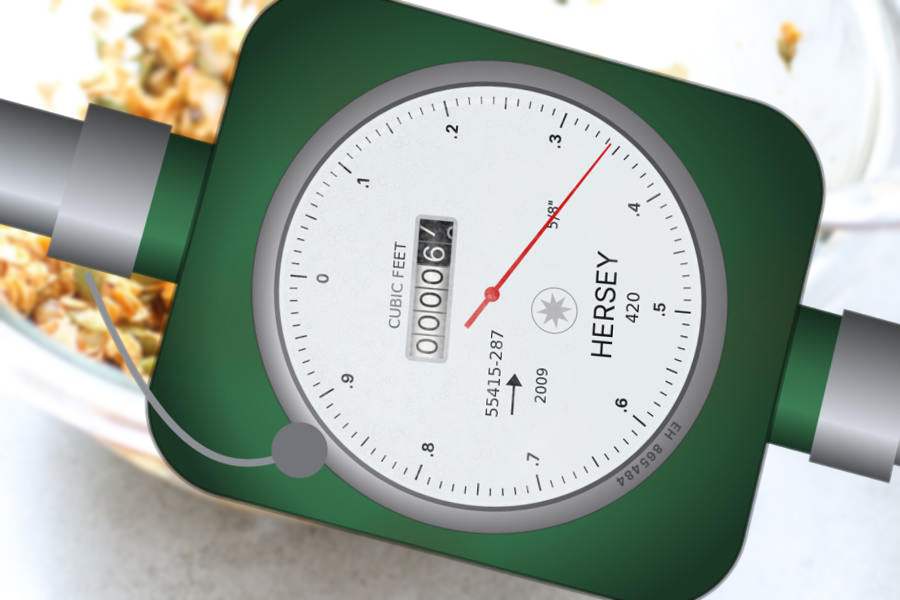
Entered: 67.34
